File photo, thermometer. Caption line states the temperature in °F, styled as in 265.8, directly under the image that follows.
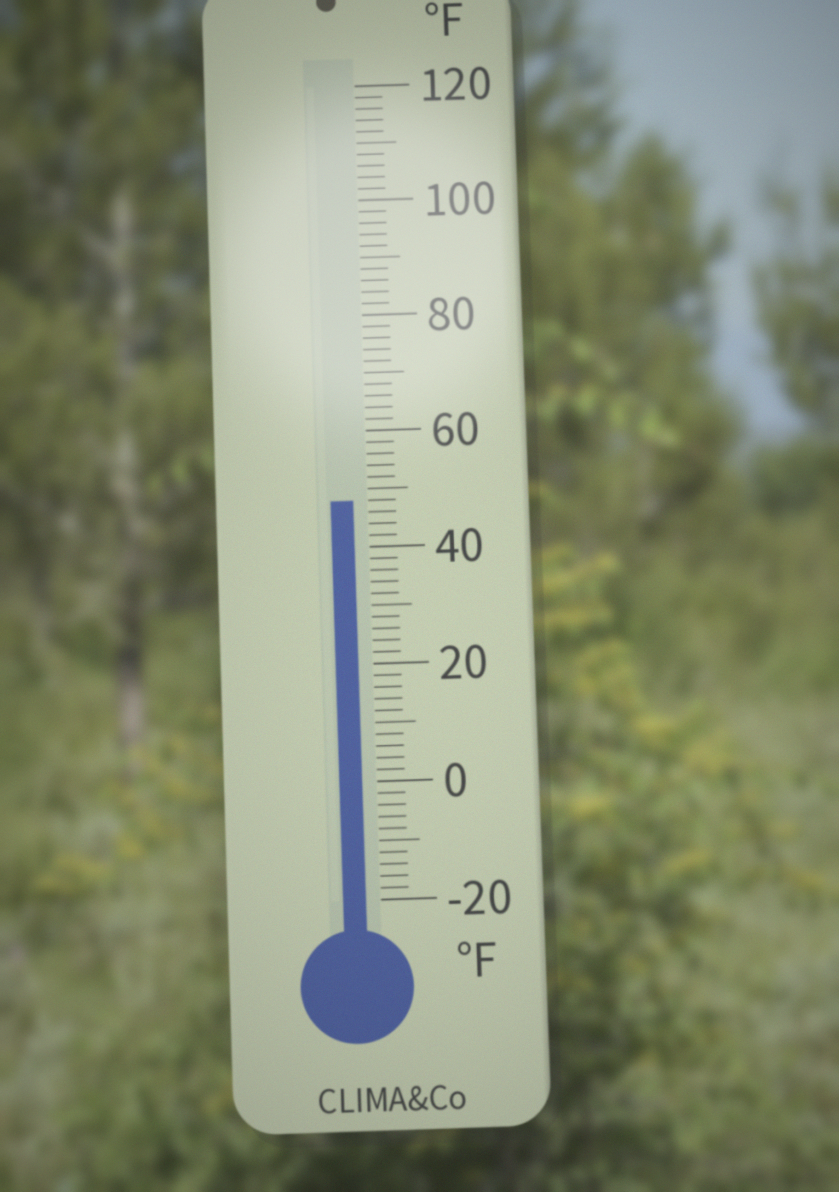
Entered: 48
